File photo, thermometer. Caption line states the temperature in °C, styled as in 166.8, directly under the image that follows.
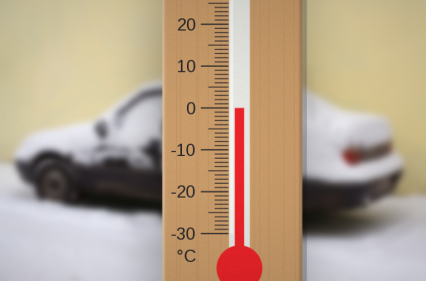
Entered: 0
